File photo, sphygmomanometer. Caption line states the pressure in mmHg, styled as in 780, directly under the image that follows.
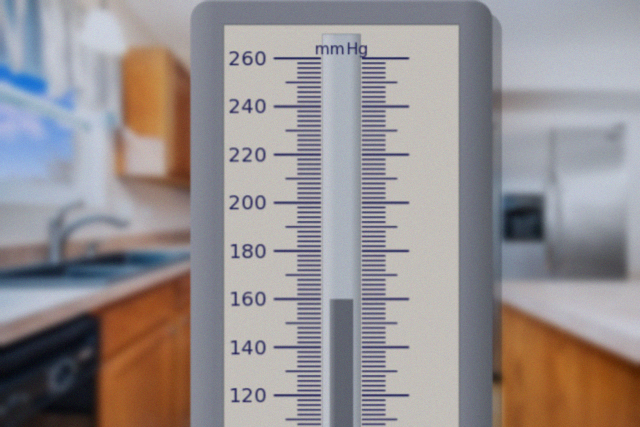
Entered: 160
